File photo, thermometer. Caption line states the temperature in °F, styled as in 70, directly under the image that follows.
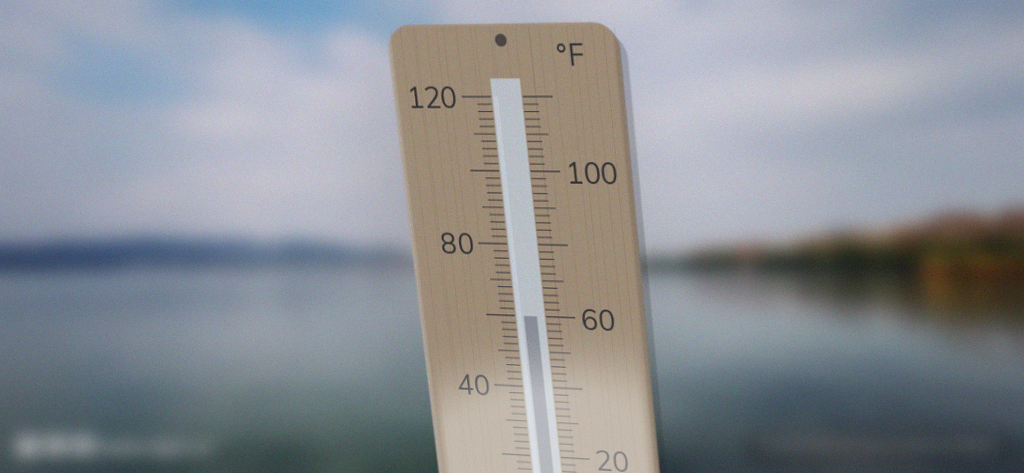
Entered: 60
